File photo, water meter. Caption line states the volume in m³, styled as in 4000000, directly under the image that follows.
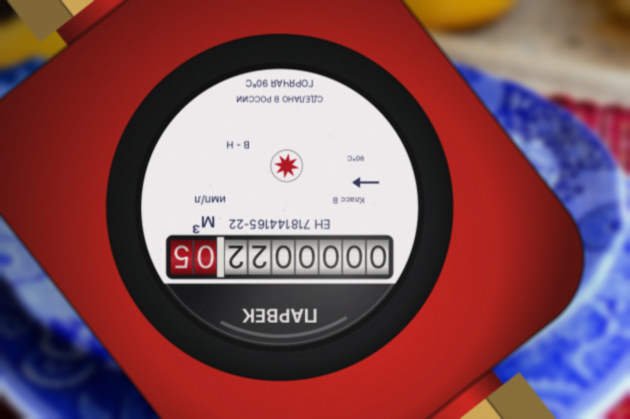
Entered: 22.05
